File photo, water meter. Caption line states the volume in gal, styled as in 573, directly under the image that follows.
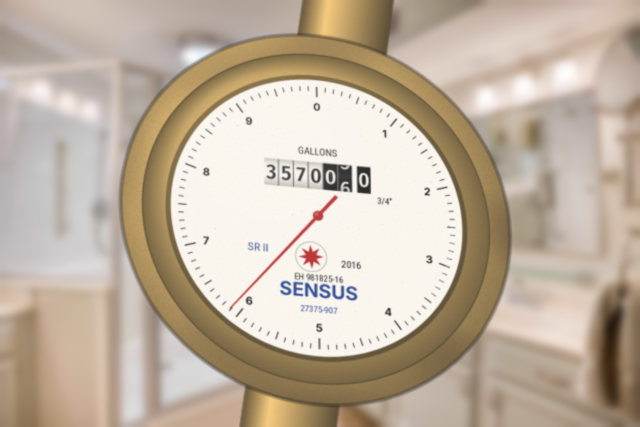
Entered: 3570056.1
